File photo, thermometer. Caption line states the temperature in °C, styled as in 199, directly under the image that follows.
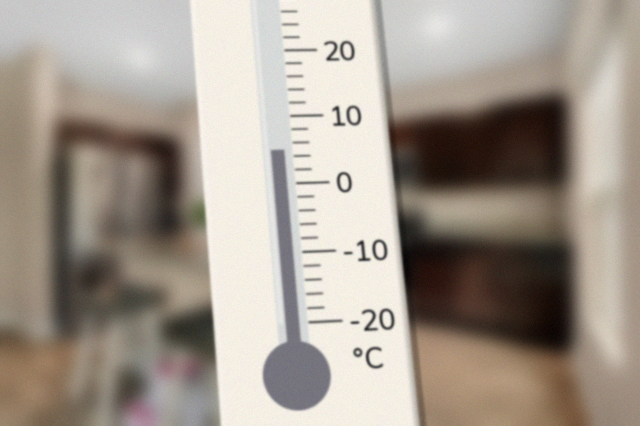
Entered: 5
